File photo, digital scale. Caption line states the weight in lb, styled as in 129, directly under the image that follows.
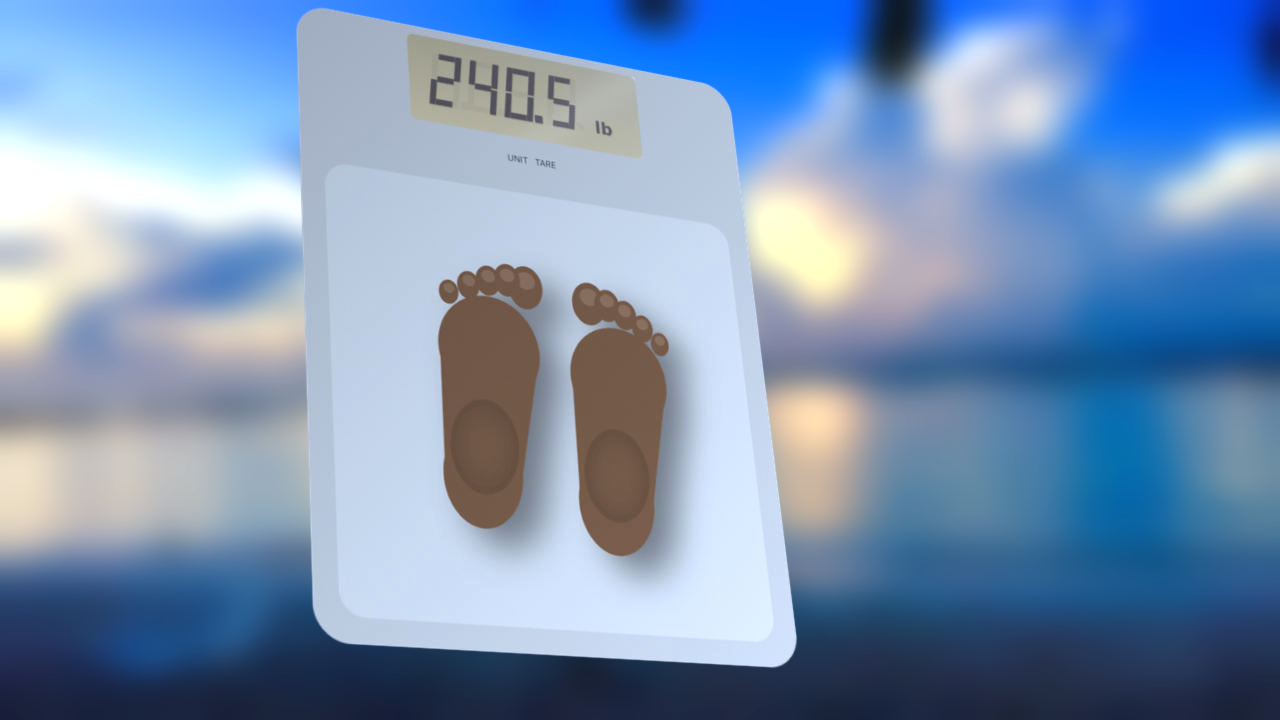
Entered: 240.5
